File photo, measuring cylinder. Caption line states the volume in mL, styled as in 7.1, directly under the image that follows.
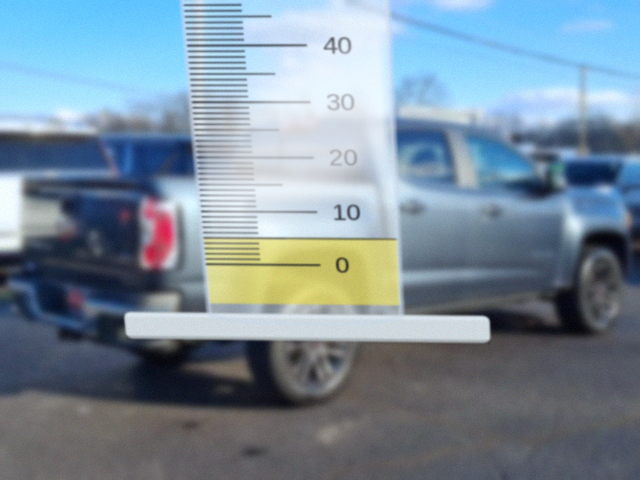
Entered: 5
